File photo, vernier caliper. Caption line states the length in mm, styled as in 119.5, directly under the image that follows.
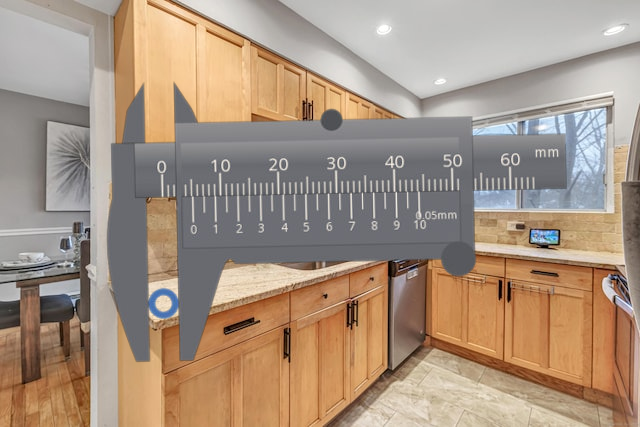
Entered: 5.2
